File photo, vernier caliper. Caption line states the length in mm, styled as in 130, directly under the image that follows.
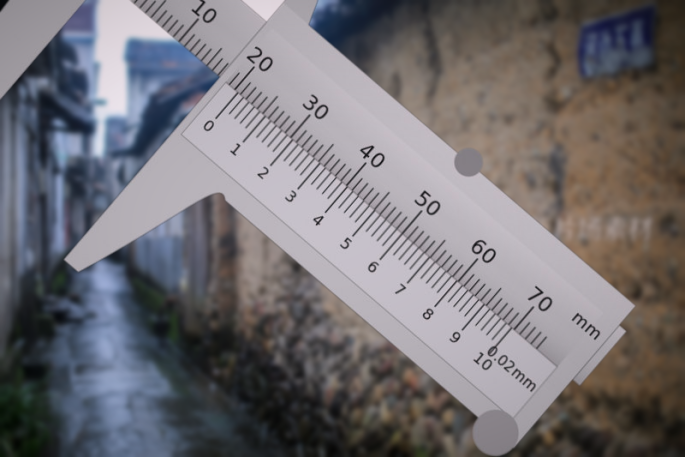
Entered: 20.6
